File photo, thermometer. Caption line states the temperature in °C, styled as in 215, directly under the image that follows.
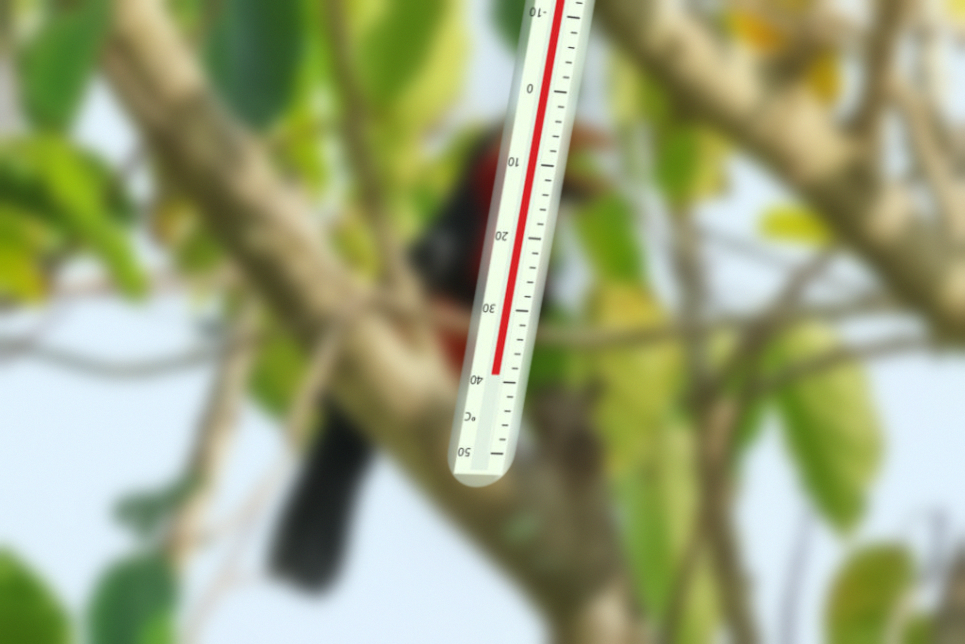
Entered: 39
